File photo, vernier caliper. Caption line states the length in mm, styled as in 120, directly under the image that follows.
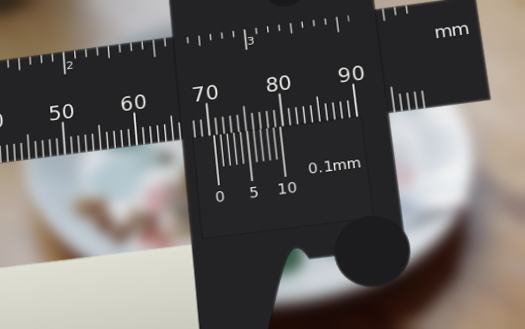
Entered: 70.6
